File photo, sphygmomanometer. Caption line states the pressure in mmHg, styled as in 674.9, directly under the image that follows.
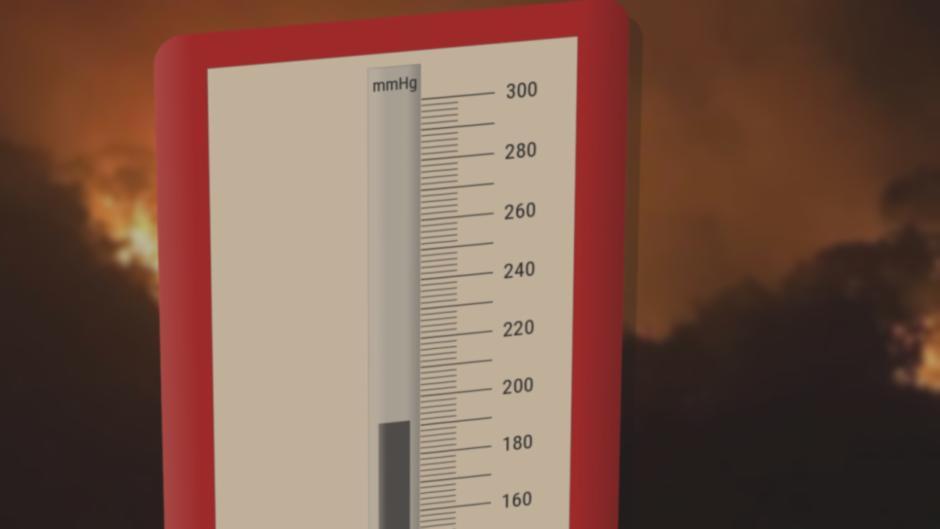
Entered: 192
